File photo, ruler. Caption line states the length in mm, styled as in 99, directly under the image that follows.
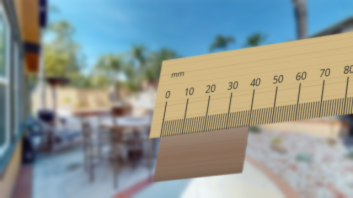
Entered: 40
